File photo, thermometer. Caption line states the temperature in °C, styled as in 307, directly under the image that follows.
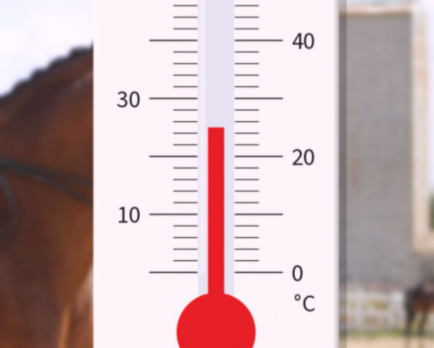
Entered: 25
